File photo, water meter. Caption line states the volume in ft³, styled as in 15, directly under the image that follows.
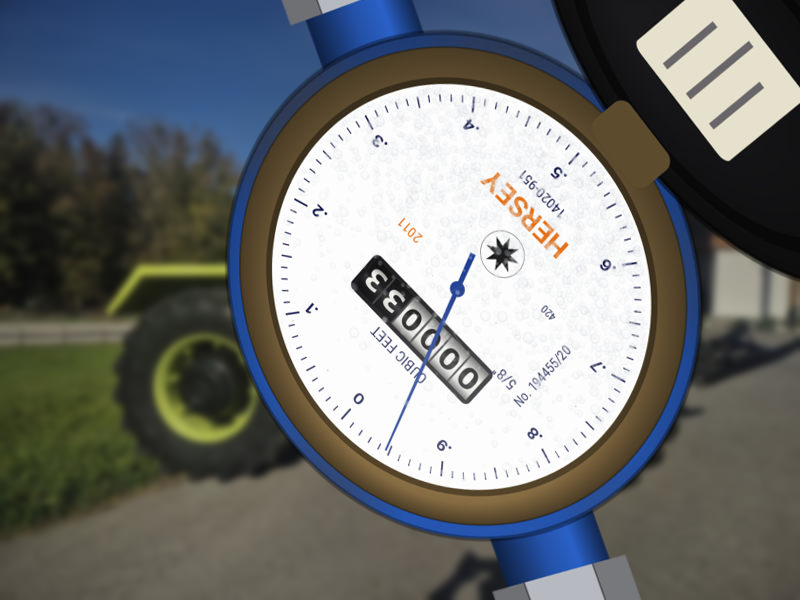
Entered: 32.95
